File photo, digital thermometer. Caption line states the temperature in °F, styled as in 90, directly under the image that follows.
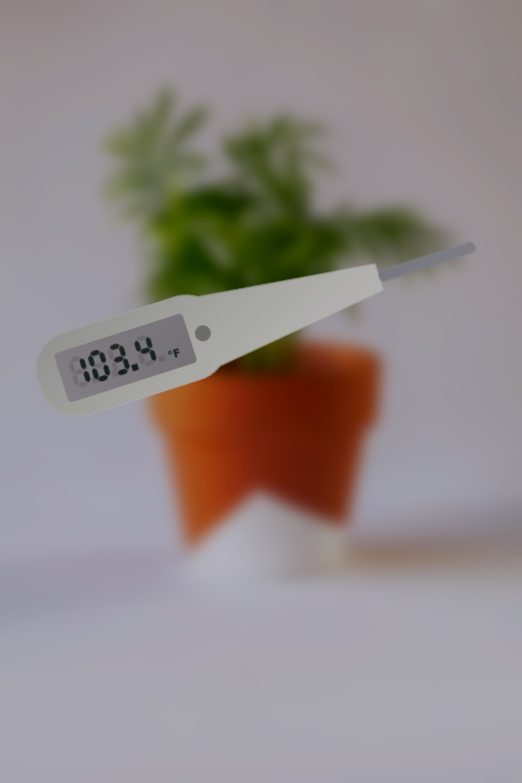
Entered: 103.4
